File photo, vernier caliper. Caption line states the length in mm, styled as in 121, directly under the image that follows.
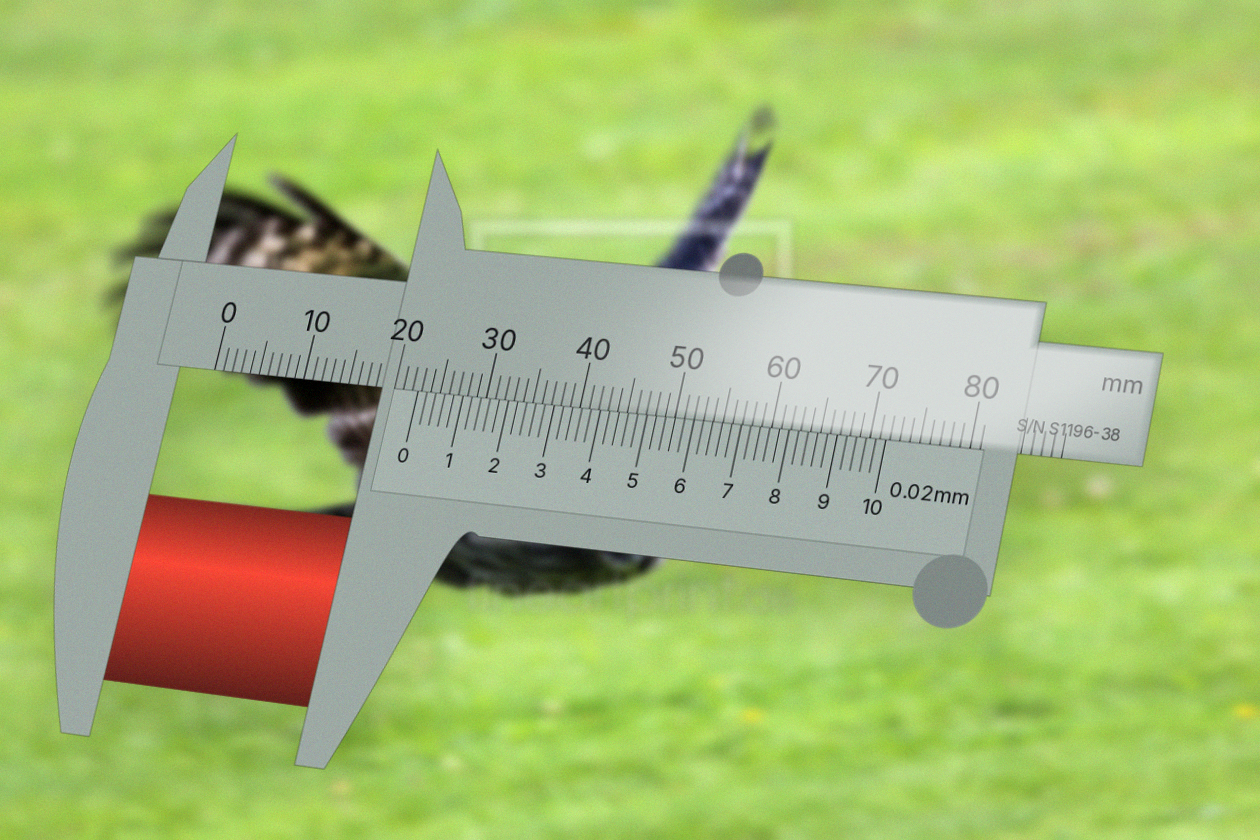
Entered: 22.6
